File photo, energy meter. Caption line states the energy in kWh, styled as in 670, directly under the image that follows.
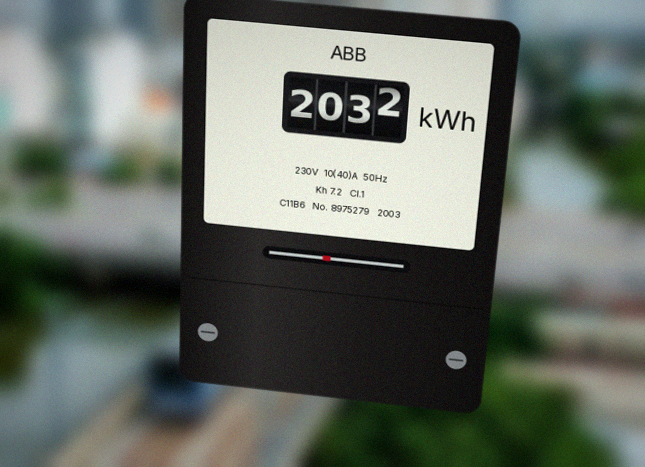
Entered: 2032
